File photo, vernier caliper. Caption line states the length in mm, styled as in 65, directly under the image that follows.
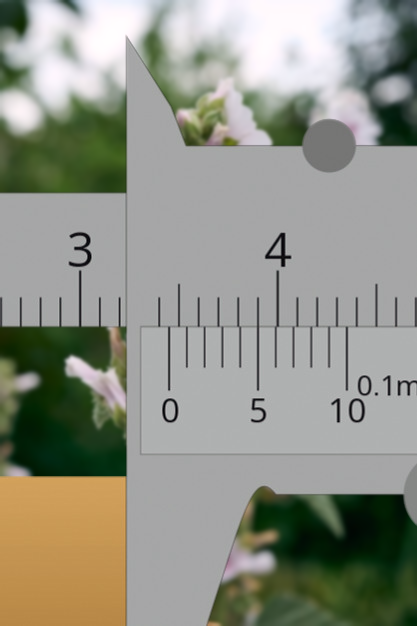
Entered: 34.5
